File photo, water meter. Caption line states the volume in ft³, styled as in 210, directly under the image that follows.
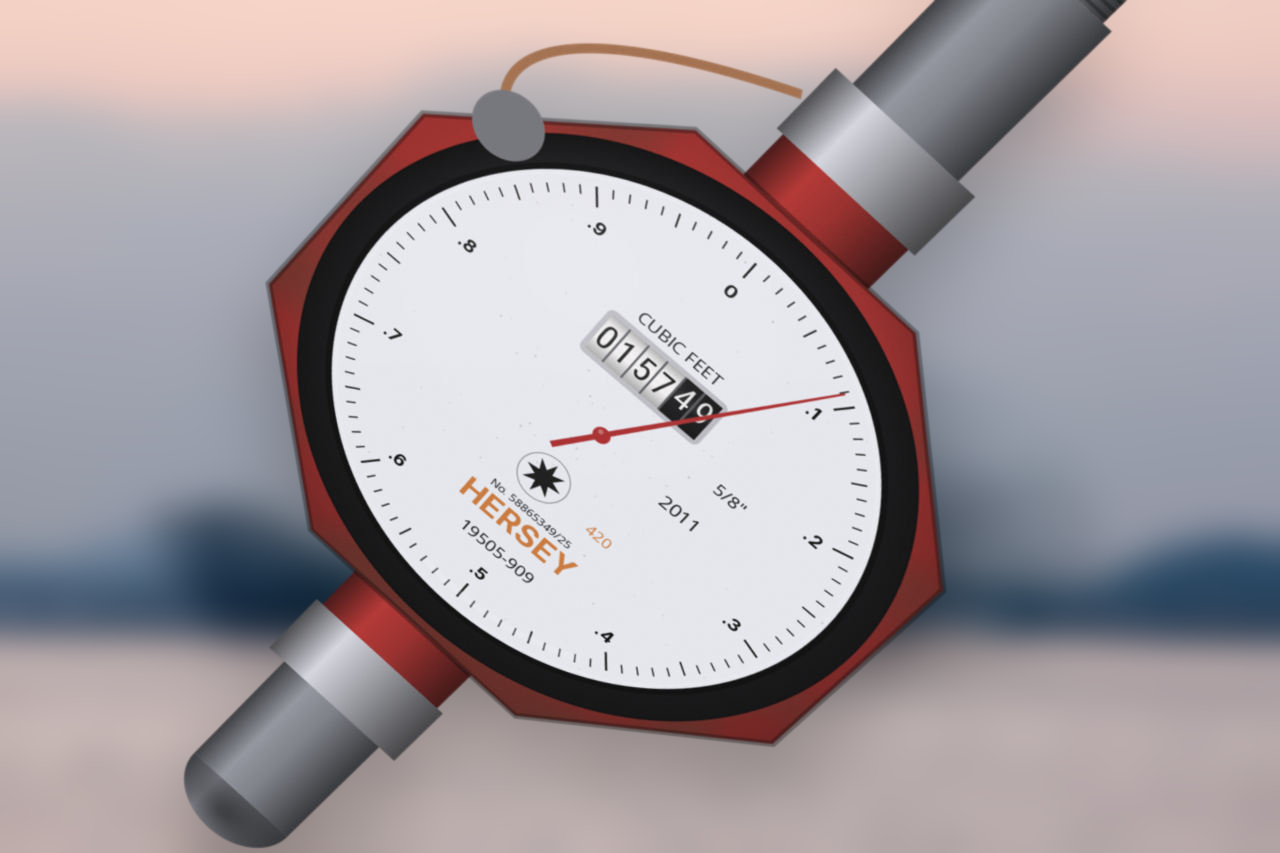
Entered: 15749.09
